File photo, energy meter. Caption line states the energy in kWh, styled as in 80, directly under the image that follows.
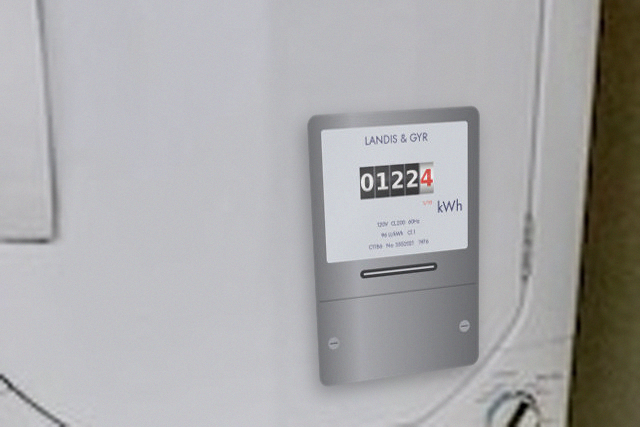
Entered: 122.4
